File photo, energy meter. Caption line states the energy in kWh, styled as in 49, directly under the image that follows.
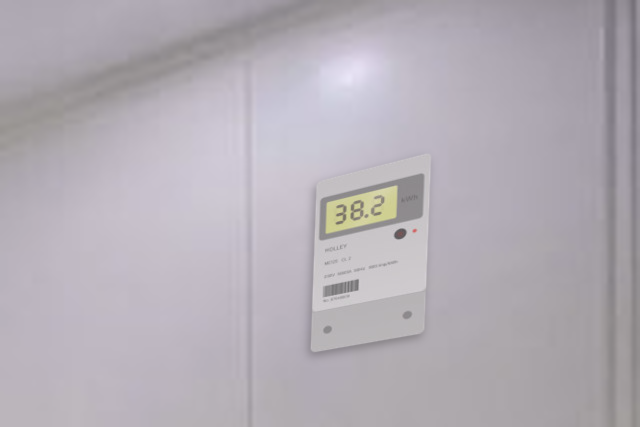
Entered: 38.2
